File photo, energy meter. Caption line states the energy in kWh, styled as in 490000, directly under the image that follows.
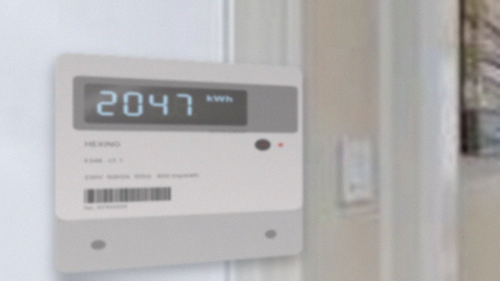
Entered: 2047
